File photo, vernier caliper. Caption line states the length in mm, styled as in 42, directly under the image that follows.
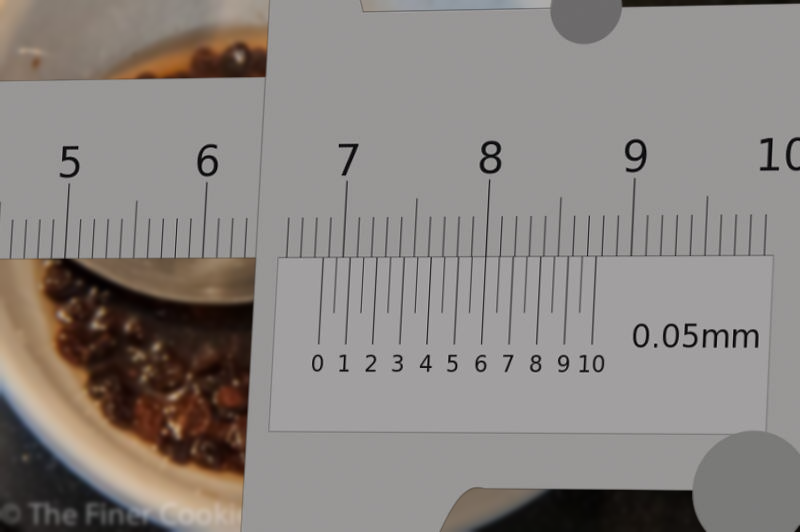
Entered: 68.6
